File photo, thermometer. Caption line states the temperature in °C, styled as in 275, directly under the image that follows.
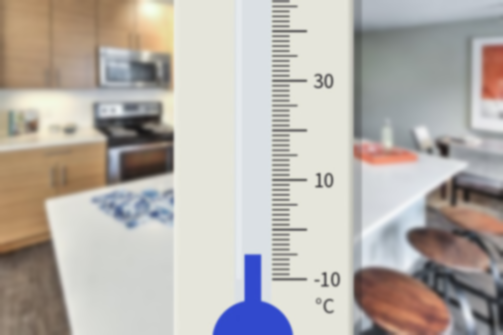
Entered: -5
